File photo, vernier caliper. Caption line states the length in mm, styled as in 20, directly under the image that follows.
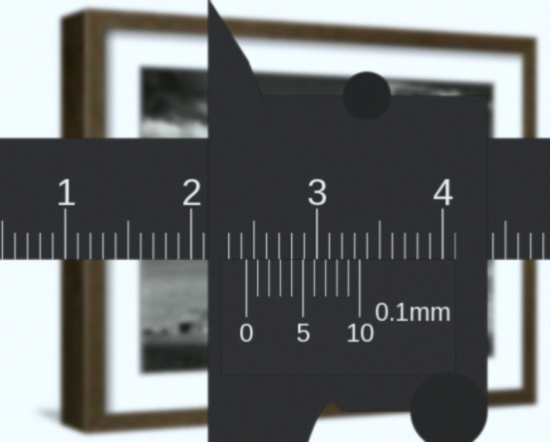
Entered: 24.4
